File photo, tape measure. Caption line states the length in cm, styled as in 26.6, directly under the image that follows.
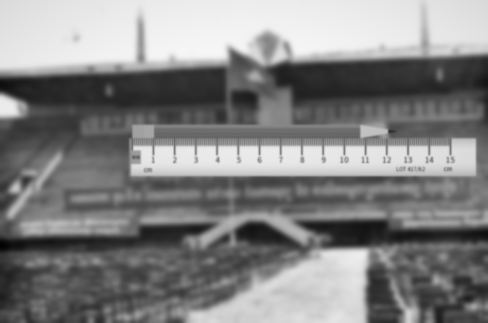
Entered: 12.5
